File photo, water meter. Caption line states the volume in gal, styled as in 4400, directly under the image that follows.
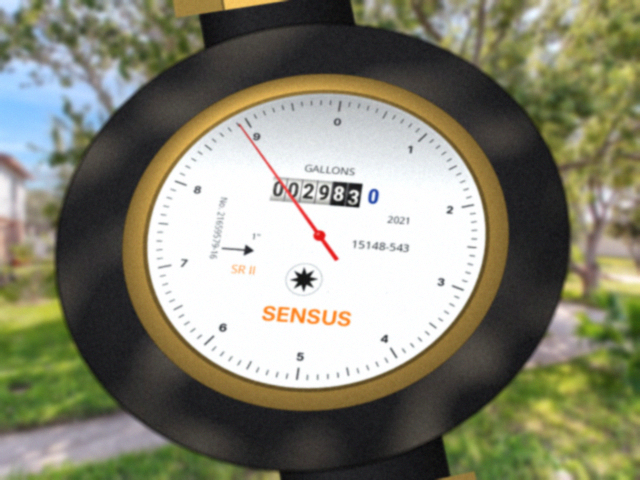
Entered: 29828.9
